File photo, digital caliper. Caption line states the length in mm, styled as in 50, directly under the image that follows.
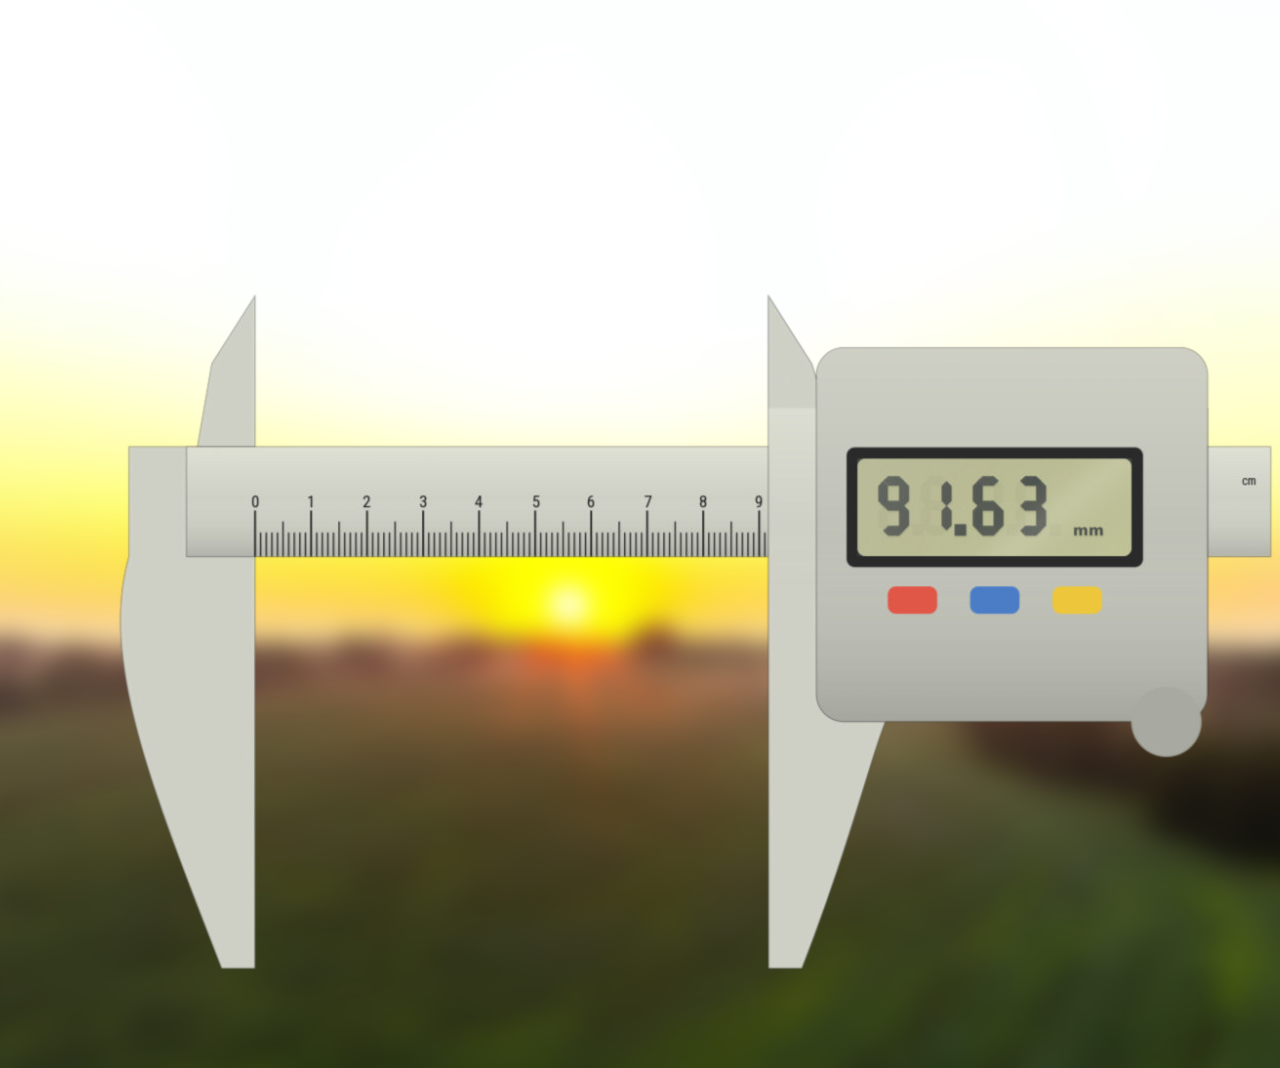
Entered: 91.63
